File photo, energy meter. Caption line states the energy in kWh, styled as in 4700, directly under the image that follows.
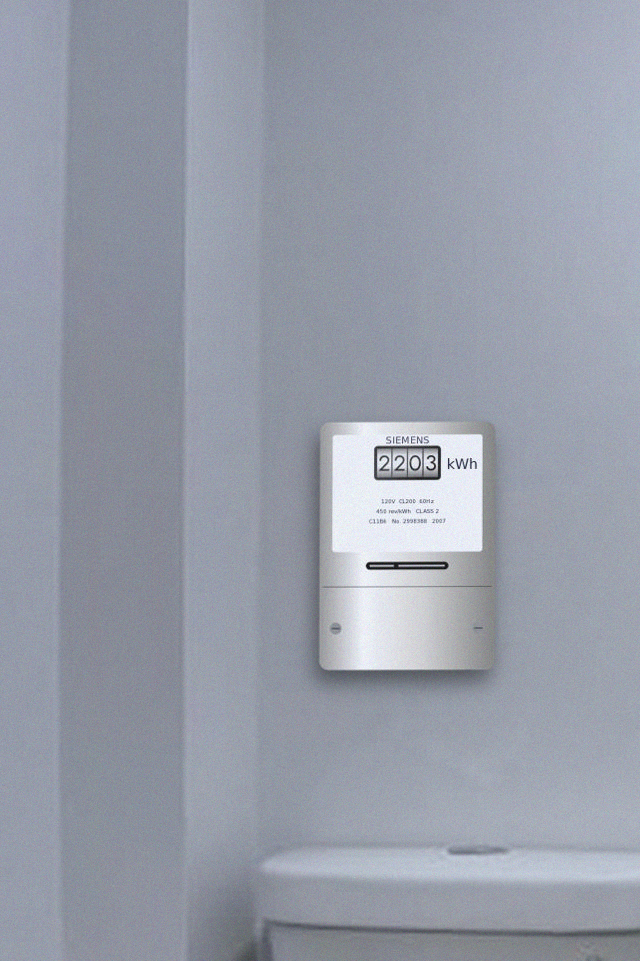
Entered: 2203
